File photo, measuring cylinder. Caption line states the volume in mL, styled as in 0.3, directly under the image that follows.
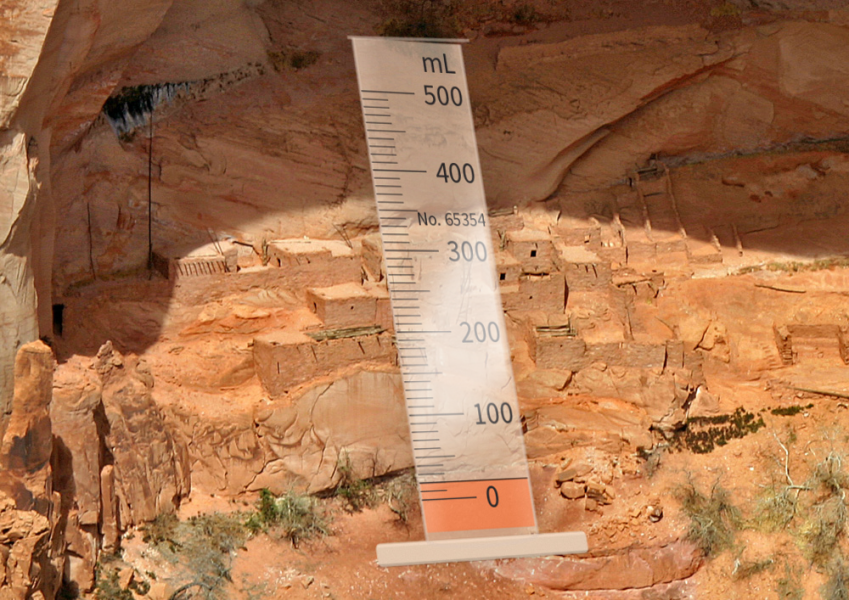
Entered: 20
